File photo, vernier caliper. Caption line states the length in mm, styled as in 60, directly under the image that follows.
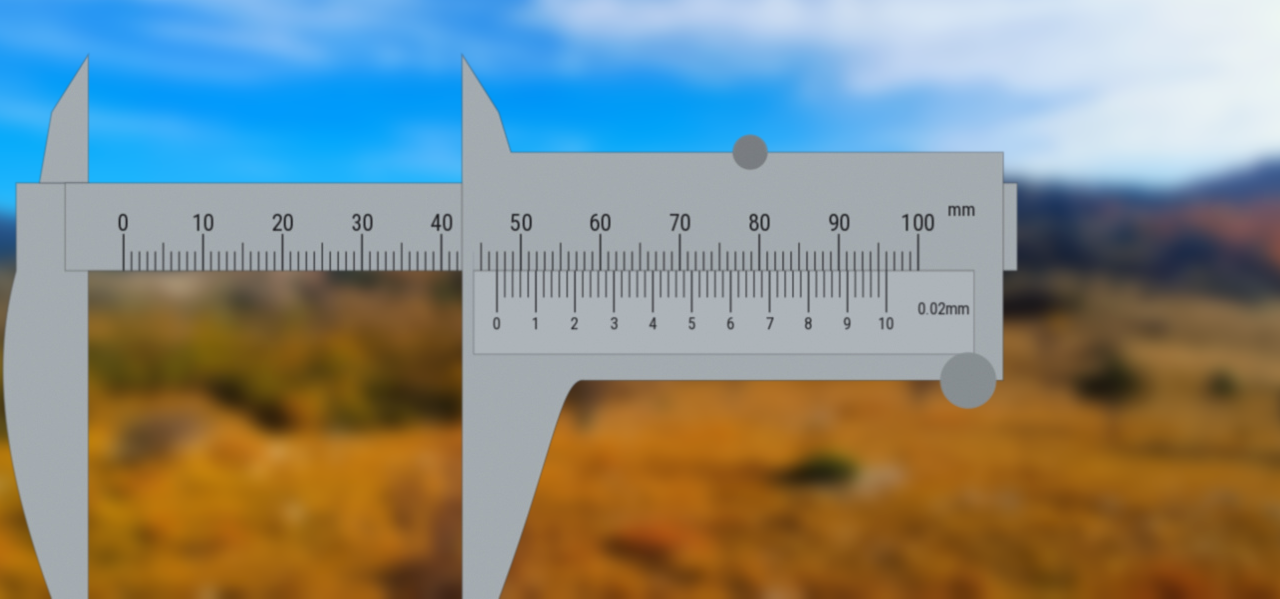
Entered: 47.0
